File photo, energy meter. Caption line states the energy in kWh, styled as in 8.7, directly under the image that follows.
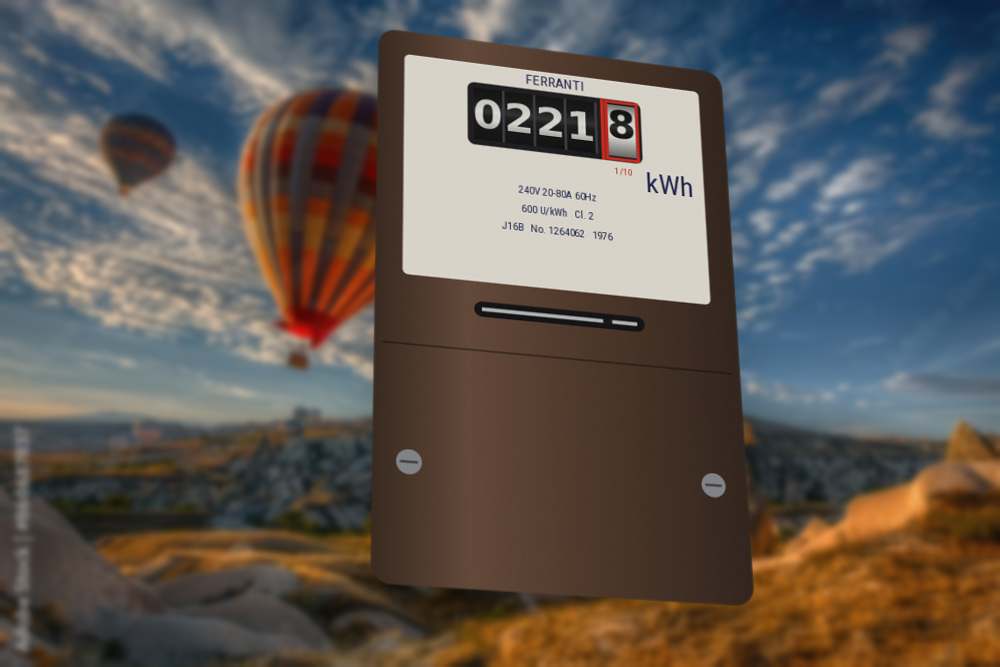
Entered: 221.8
